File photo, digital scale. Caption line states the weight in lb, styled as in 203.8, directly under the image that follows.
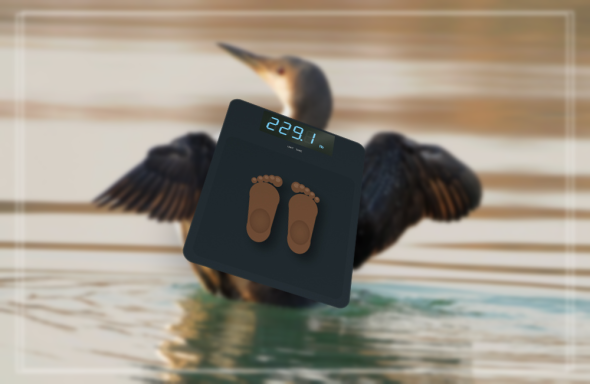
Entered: 229.1
